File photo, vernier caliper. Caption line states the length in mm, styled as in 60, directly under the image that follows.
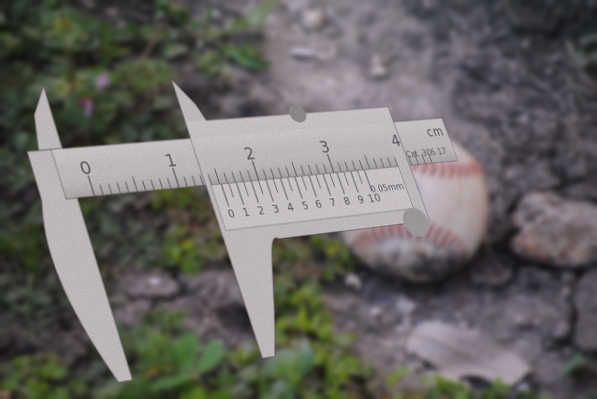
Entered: 15.2
